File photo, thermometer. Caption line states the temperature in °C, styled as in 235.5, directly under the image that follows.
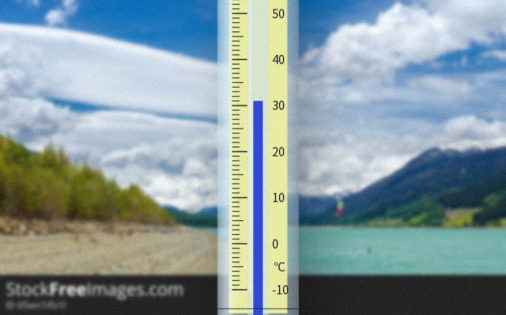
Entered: 31
